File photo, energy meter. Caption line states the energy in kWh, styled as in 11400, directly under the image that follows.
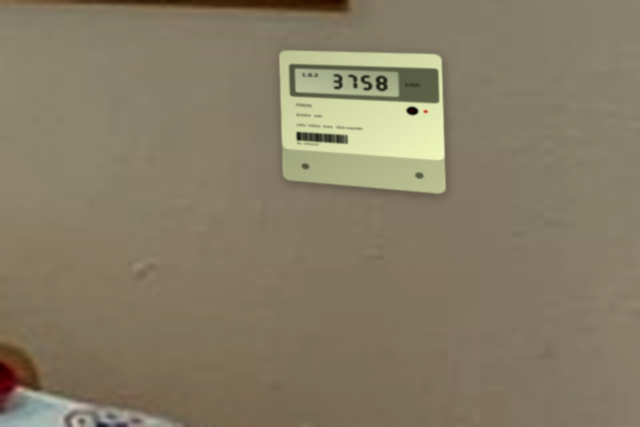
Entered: 3758
